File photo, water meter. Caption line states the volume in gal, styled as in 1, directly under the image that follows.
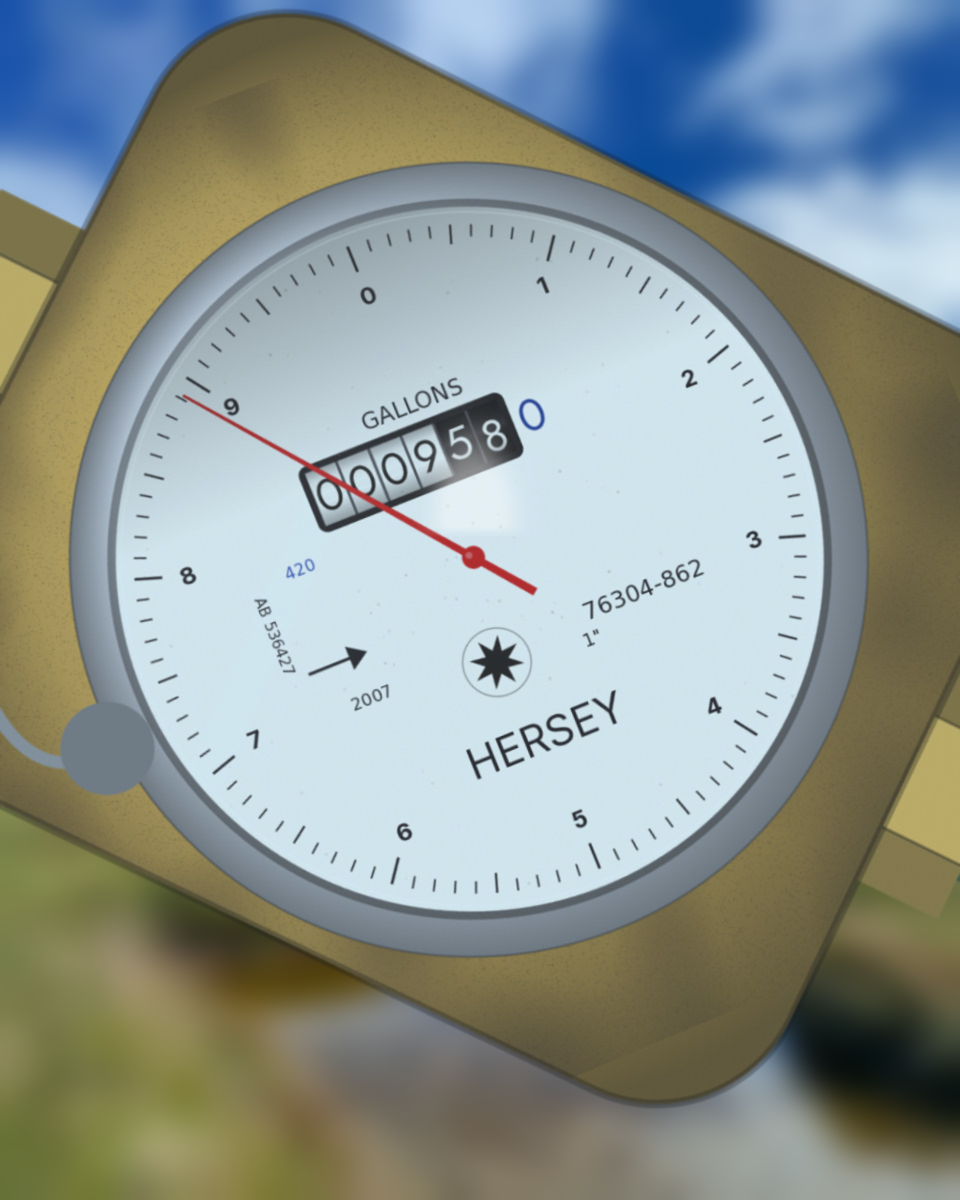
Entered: 9578.9
